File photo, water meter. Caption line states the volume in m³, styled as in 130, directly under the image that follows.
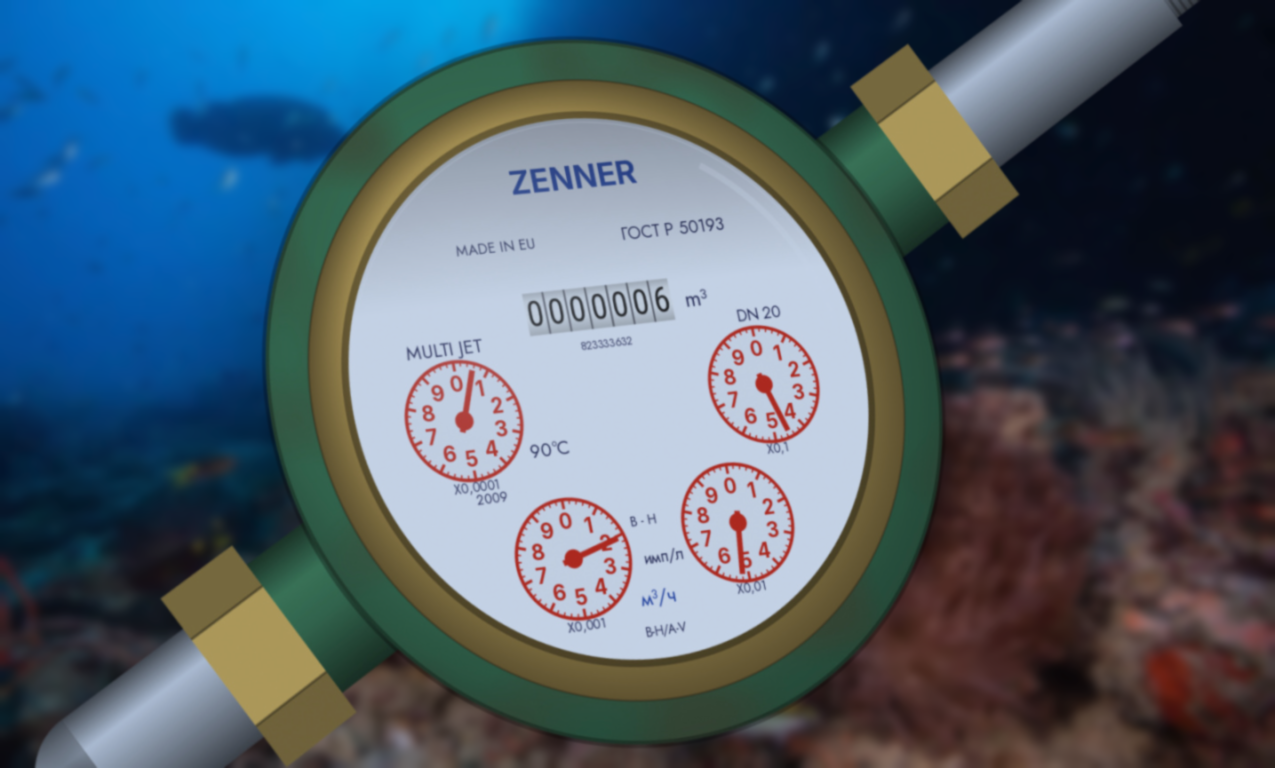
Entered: 6.4520
